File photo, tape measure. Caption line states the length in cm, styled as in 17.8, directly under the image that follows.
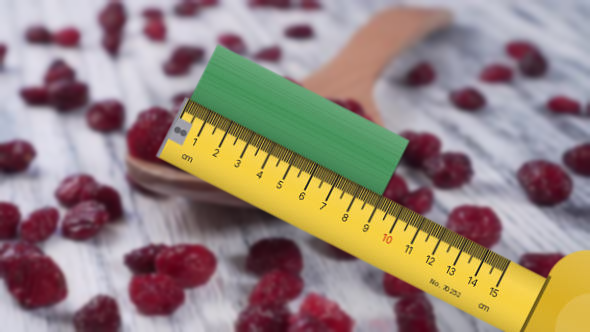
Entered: 9
